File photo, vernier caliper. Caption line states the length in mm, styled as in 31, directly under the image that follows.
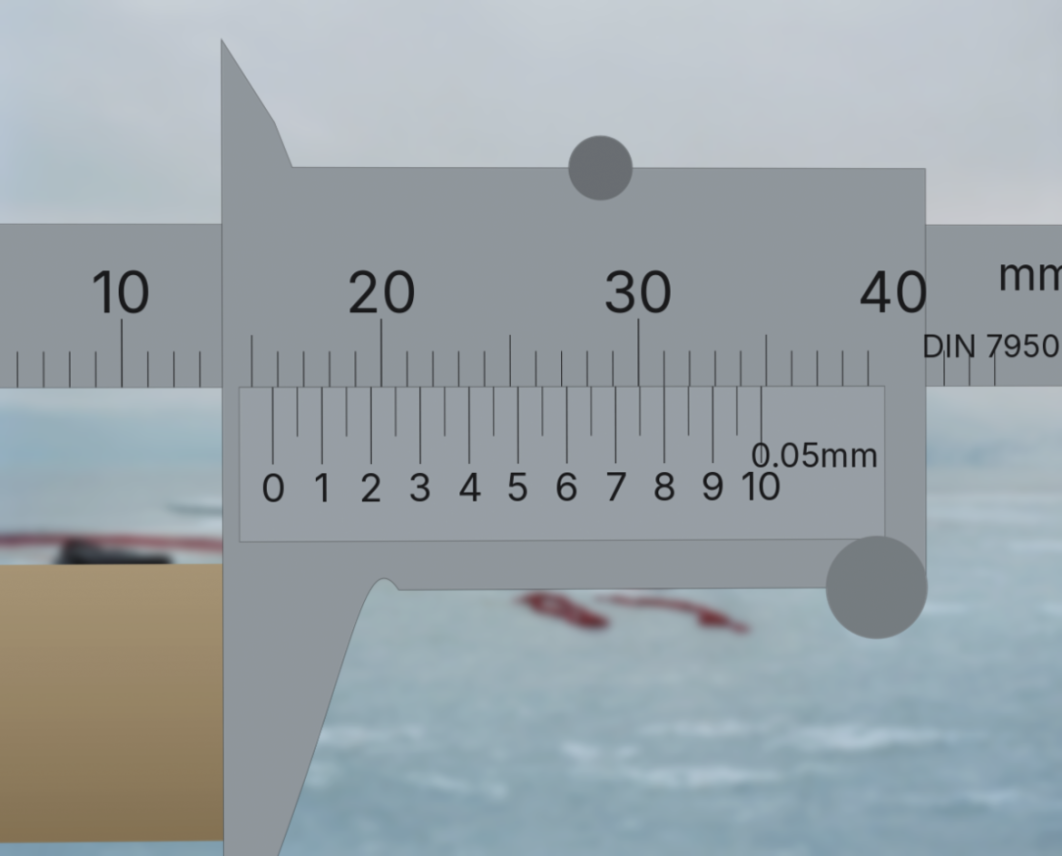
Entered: 15.80
